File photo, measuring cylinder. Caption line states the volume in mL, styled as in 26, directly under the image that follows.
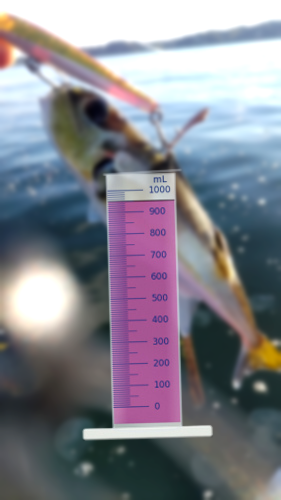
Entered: 950
